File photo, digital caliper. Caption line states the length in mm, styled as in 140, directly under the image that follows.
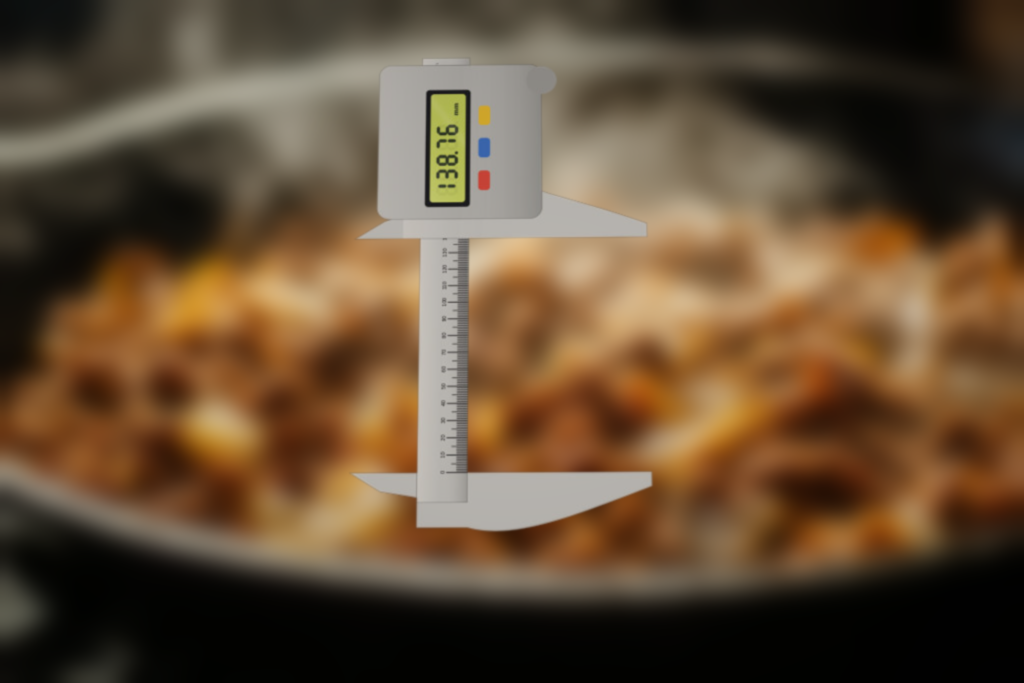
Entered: 138.76
